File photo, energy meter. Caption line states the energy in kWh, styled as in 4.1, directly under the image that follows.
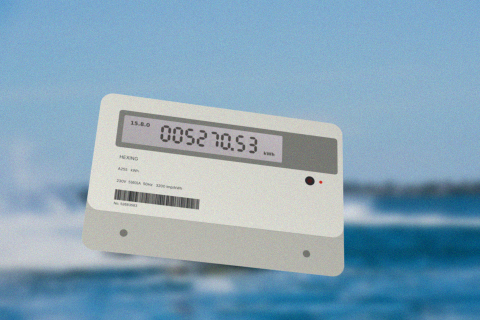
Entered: 5270.53
